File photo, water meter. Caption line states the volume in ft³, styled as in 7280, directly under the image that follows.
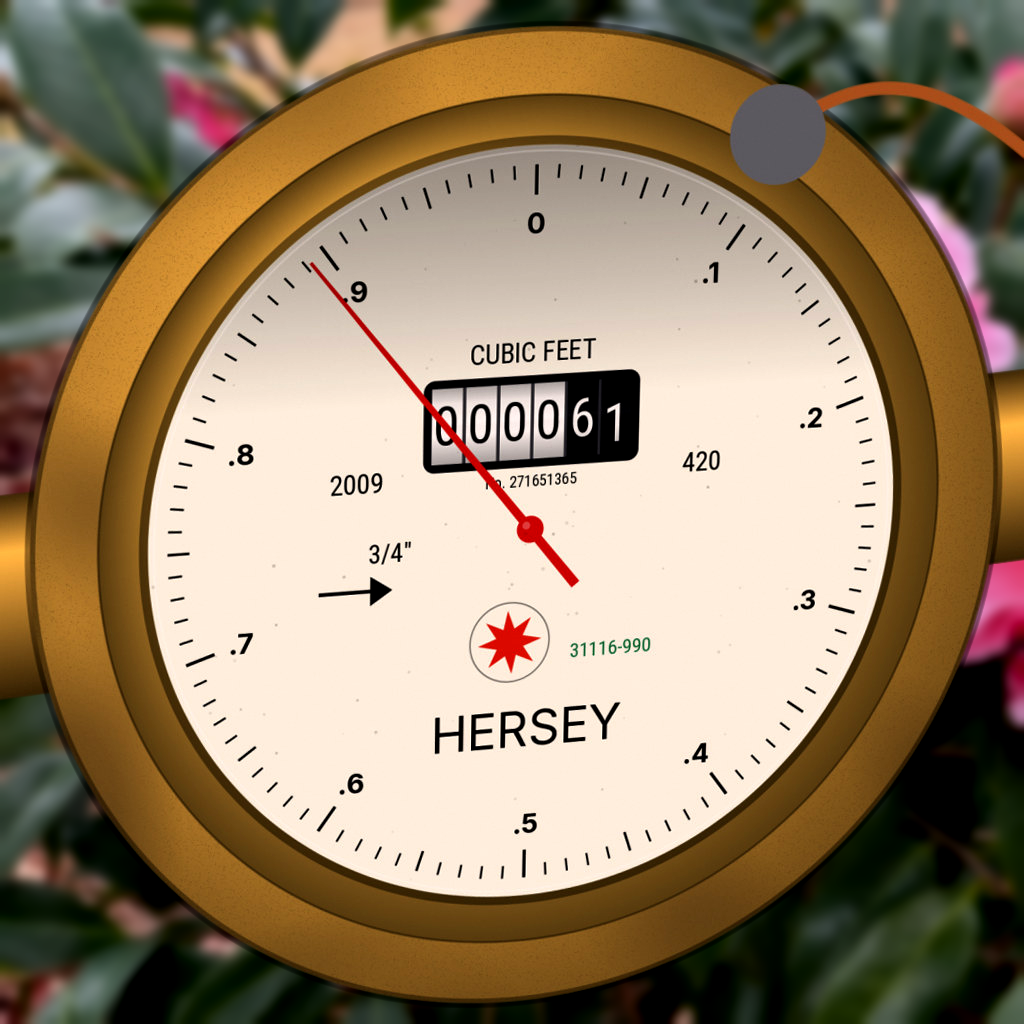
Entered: 60.89
